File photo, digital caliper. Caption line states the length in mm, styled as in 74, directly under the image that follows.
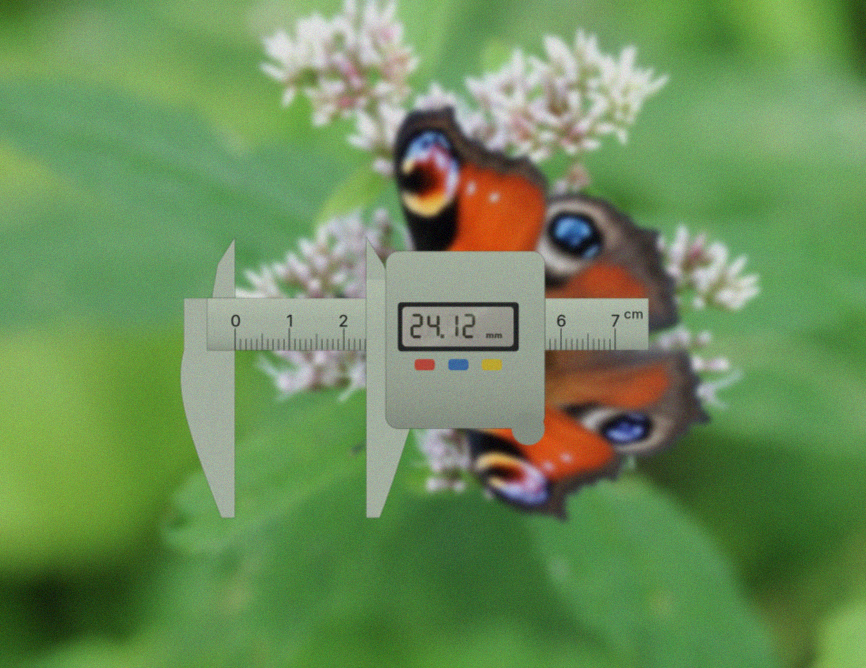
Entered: 24.12
